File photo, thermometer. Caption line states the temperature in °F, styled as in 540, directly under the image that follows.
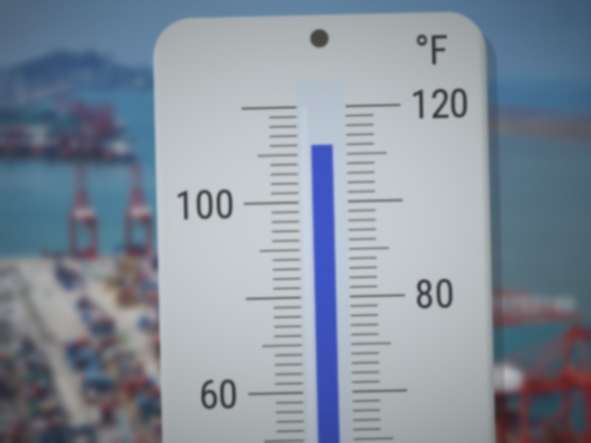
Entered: 112
